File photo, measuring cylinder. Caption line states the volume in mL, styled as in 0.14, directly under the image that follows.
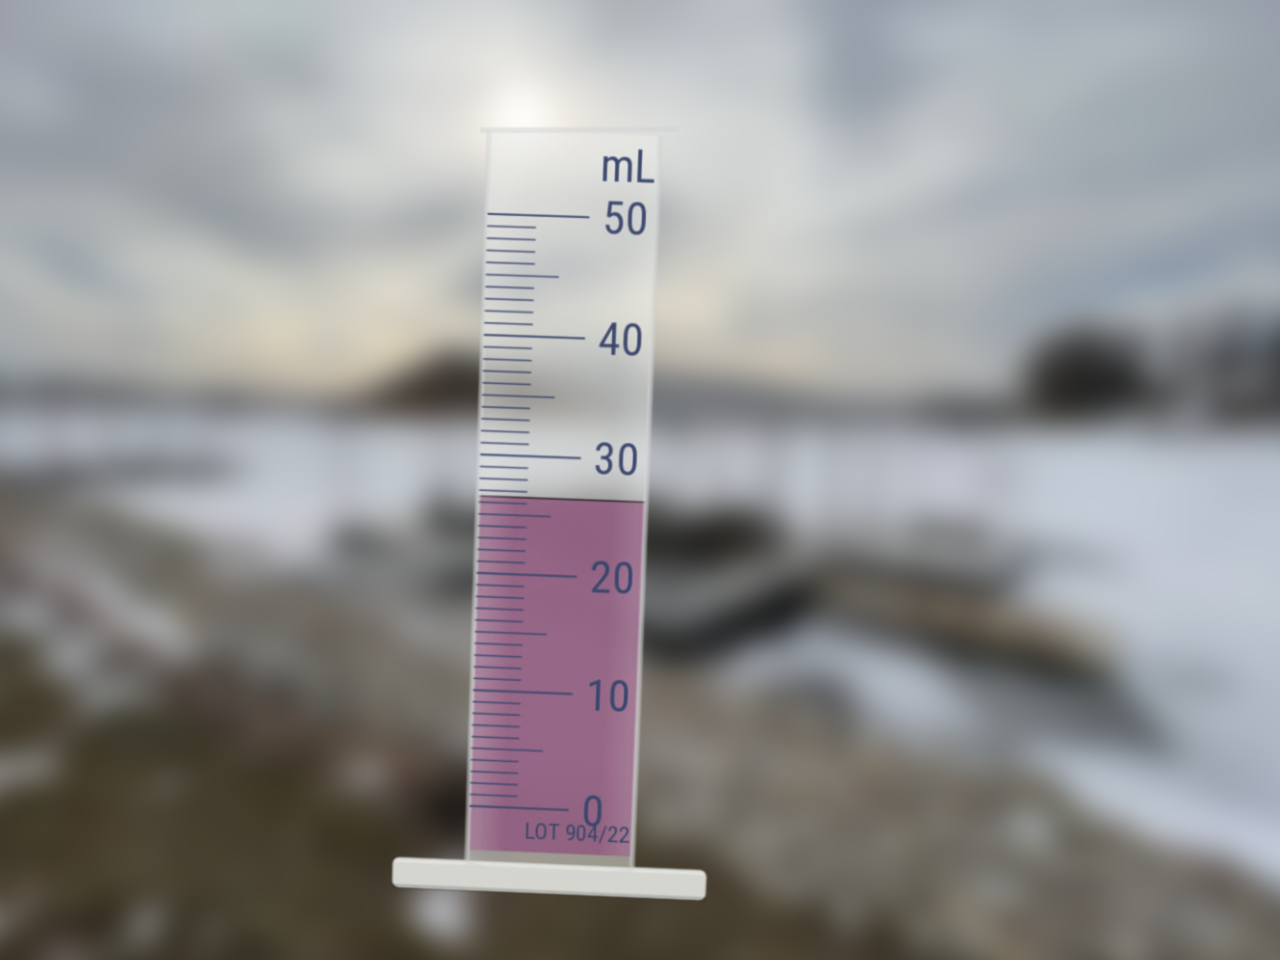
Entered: 26.5
